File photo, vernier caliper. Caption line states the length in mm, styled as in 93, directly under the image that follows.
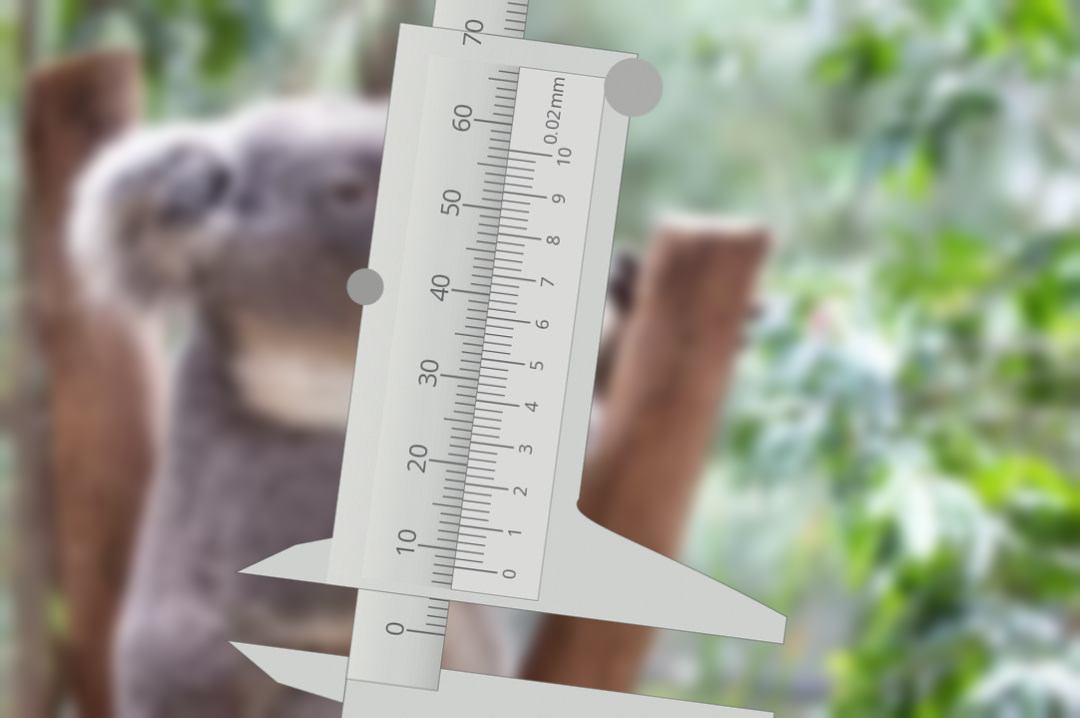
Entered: 8.0
